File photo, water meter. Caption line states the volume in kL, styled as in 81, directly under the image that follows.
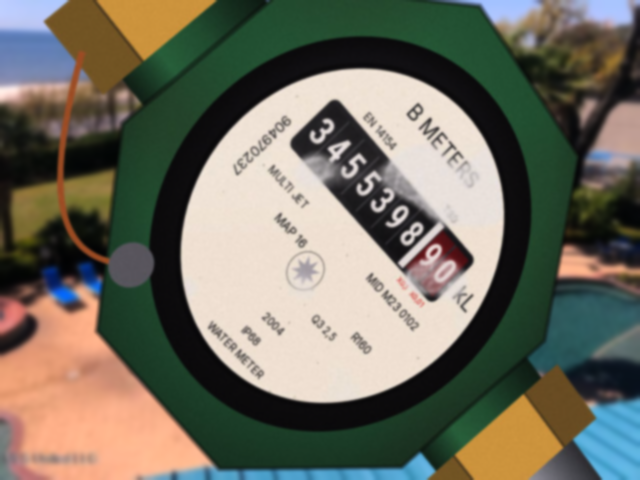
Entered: 3455398.90
